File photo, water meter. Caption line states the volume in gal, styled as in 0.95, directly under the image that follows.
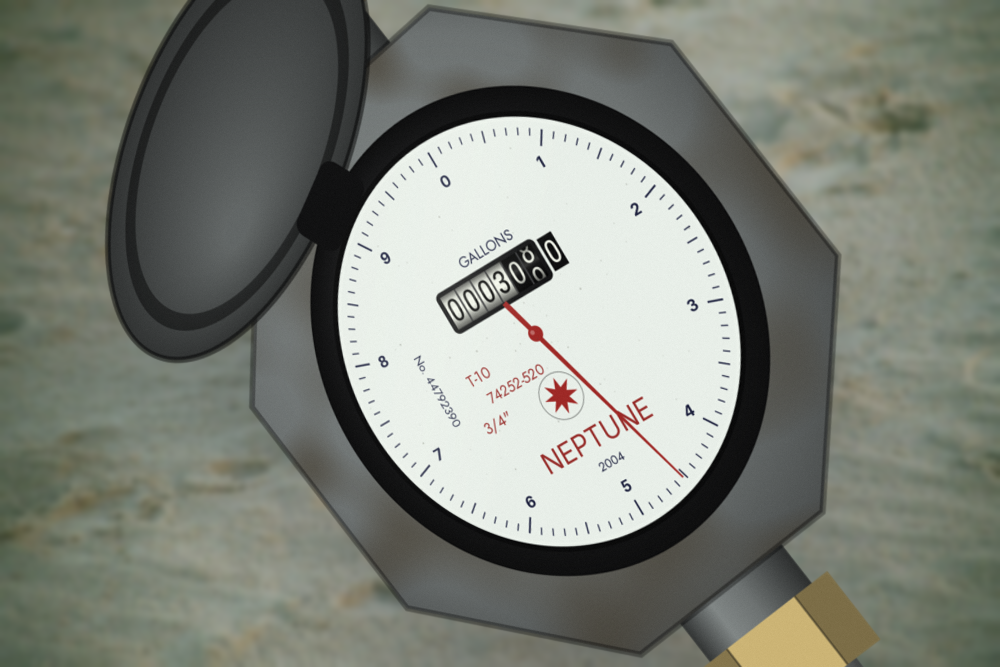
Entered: 3084.5
